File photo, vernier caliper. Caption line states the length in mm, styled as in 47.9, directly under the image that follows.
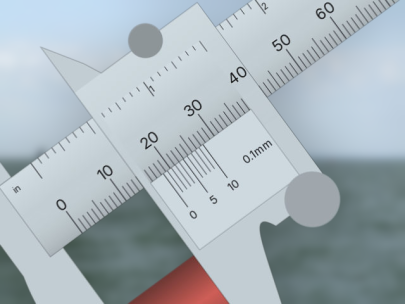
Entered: 18.4
